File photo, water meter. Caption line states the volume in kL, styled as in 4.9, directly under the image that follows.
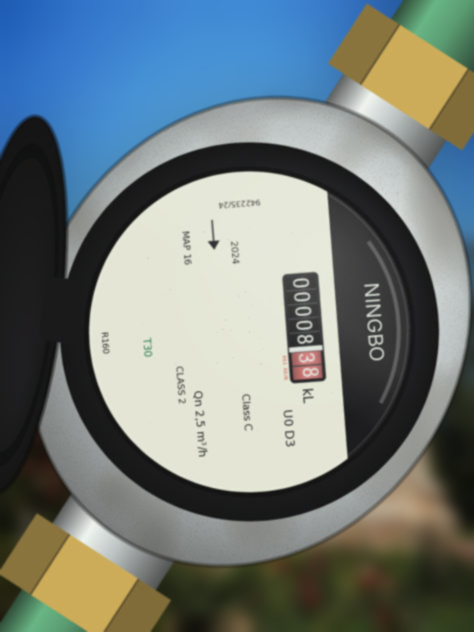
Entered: 8.38
